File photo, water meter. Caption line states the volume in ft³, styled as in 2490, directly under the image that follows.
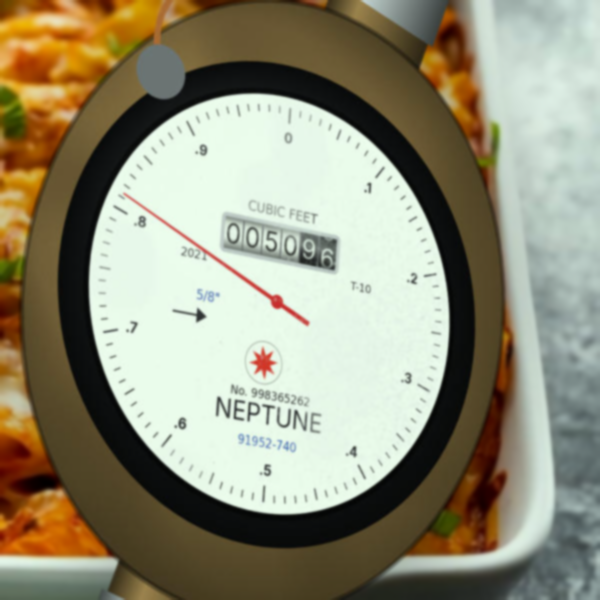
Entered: 5095.81
